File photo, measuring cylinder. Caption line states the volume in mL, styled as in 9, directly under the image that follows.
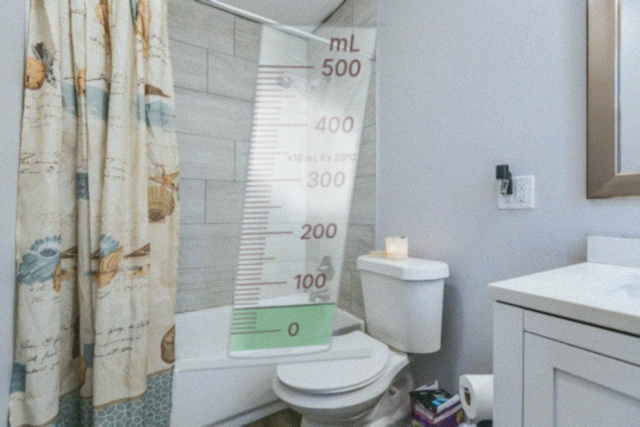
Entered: 50
